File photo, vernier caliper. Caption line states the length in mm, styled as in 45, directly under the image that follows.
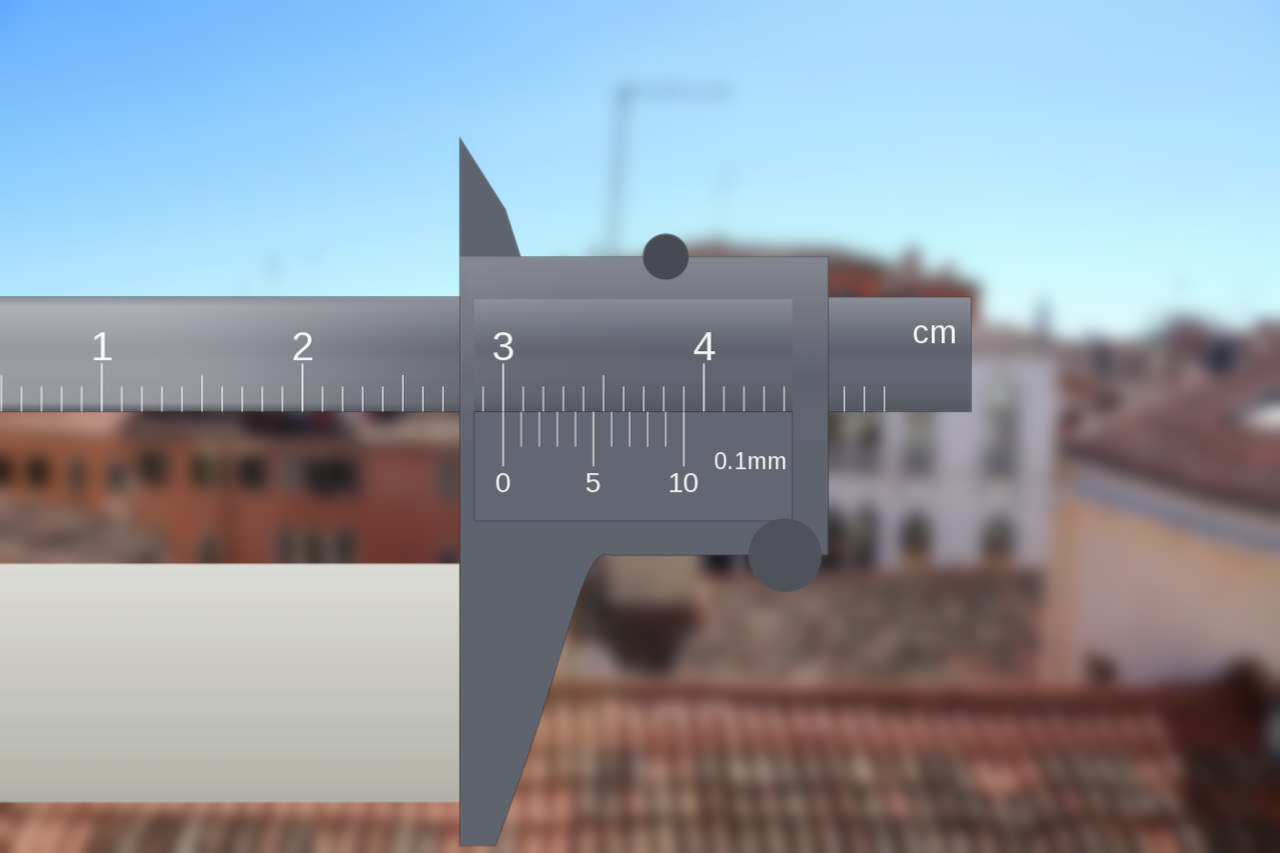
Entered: 30.0
